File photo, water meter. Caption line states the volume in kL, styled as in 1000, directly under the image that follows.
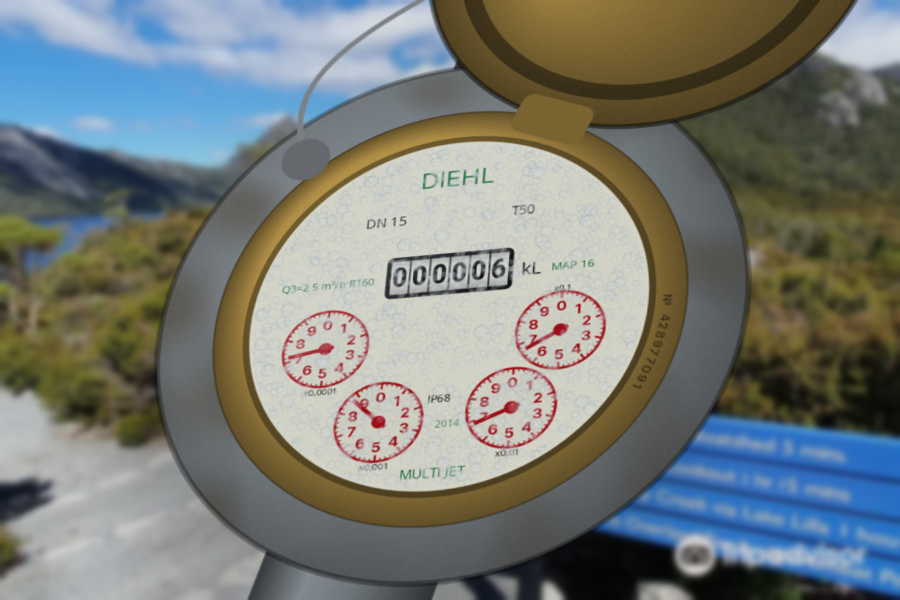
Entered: 6.6687
